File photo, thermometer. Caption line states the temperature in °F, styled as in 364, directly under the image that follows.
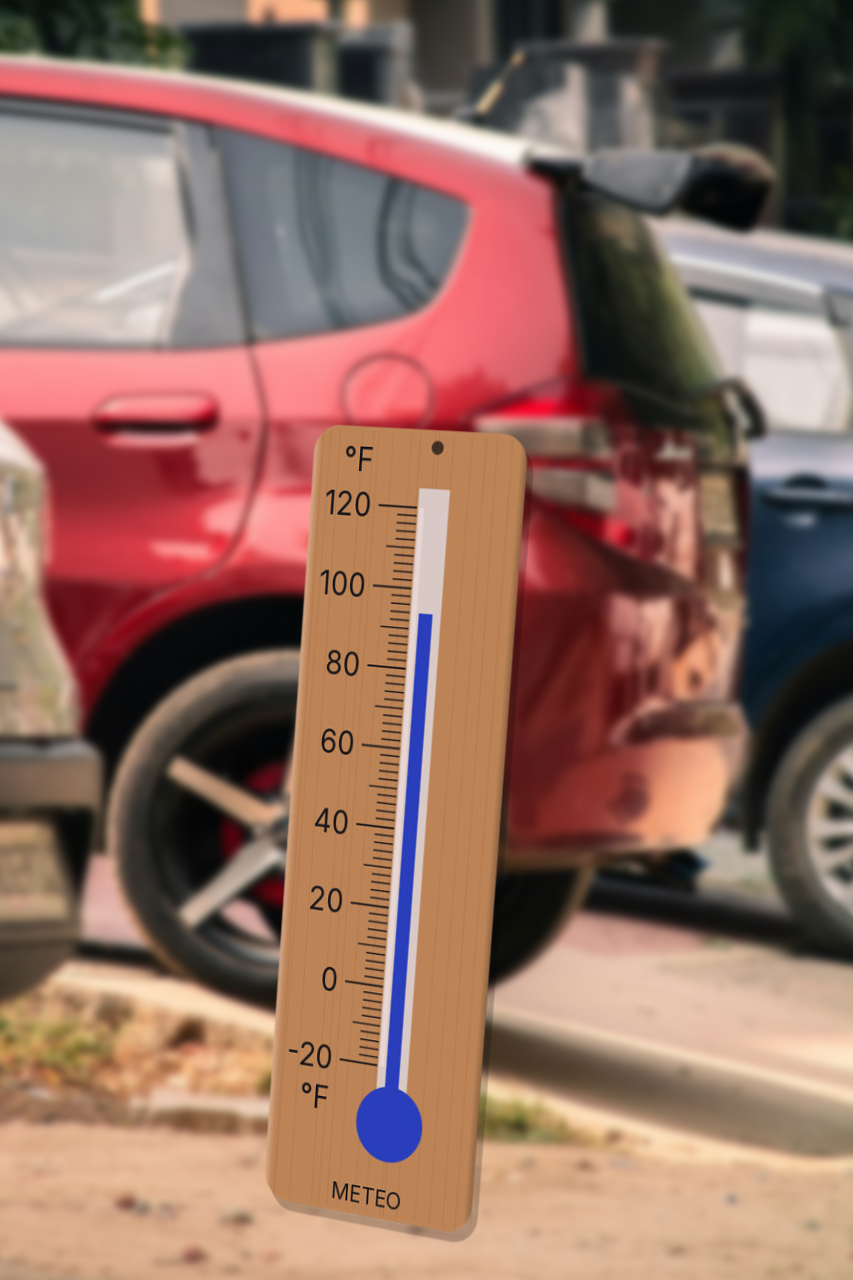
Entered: 94
